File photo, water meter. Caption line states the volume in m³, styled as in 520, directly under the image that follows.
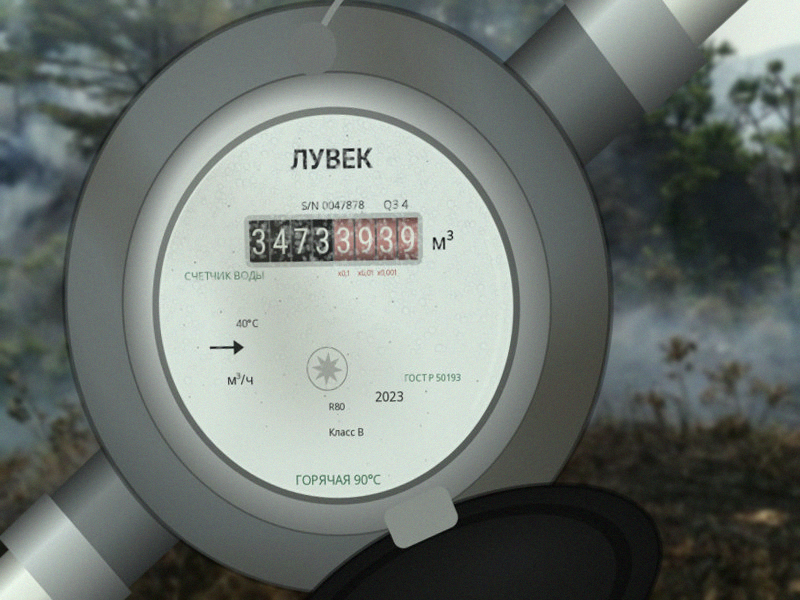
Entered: 3473.3939
